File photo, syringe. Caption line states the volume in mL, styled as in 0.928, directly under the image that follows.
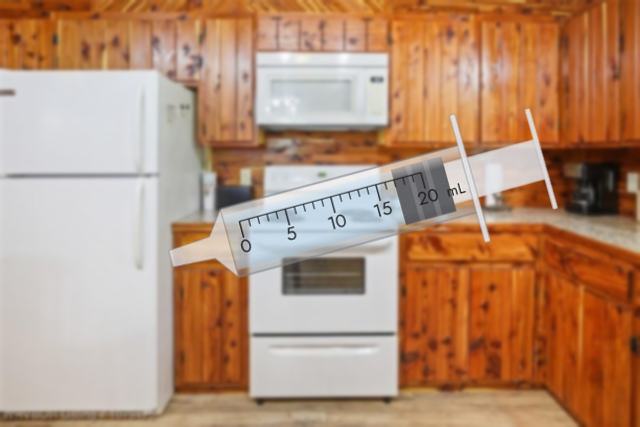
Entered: 17
